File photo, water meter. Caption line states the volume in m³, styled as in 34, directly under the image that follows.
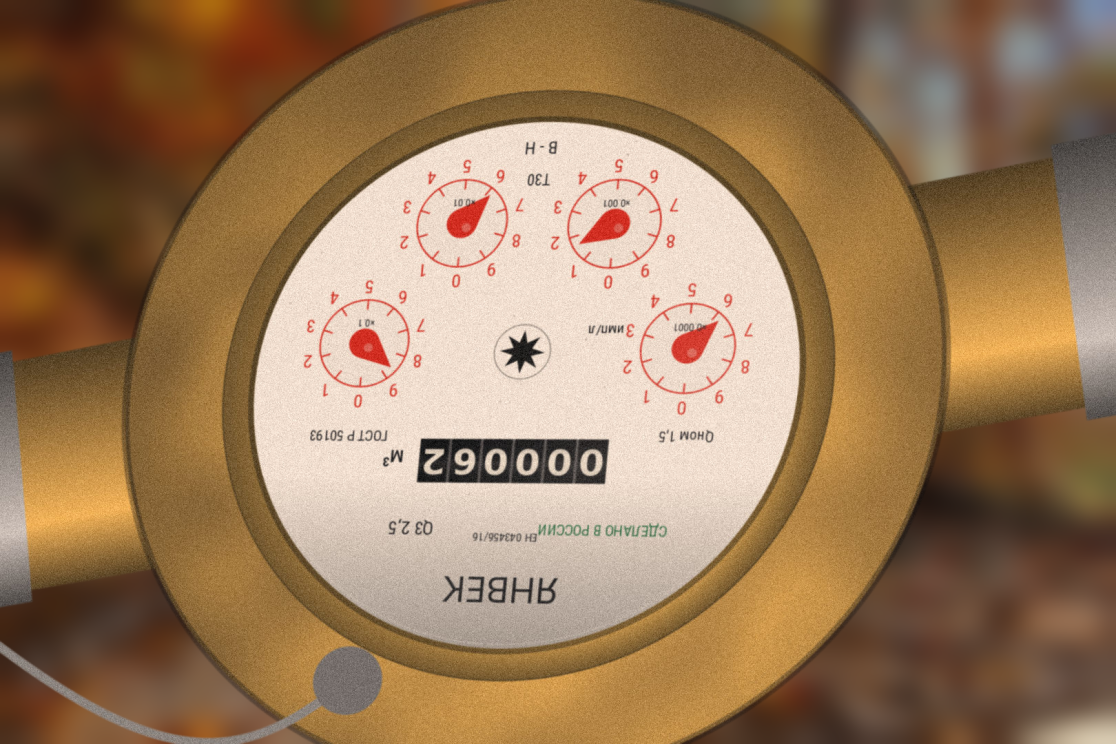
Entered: 62.8616
